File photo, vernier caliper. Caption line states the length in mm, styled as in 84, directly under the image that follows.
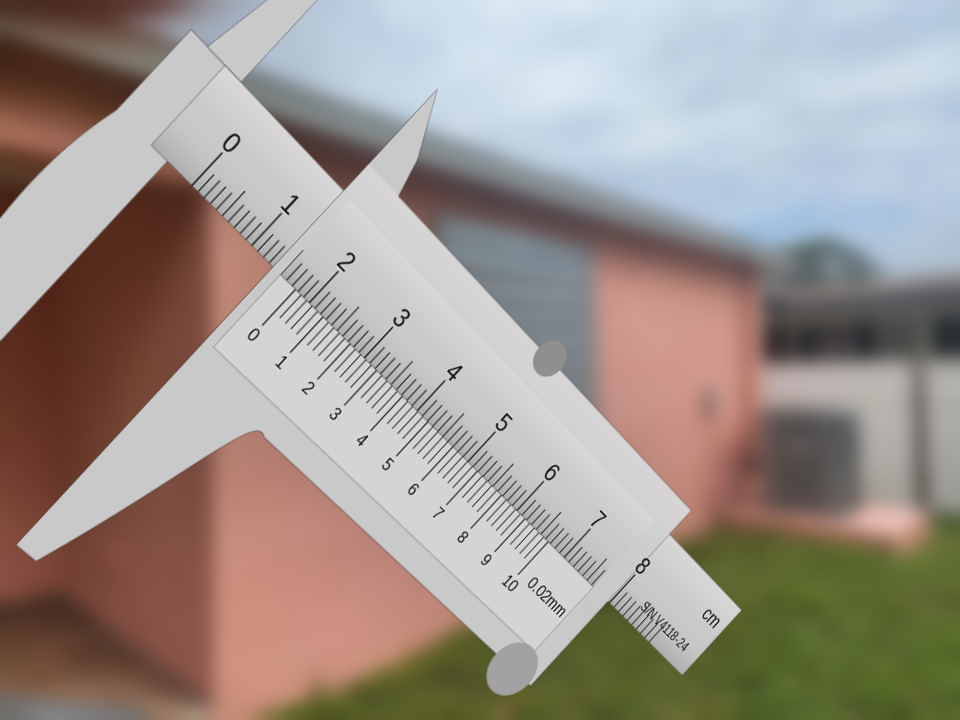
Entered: 17.6
